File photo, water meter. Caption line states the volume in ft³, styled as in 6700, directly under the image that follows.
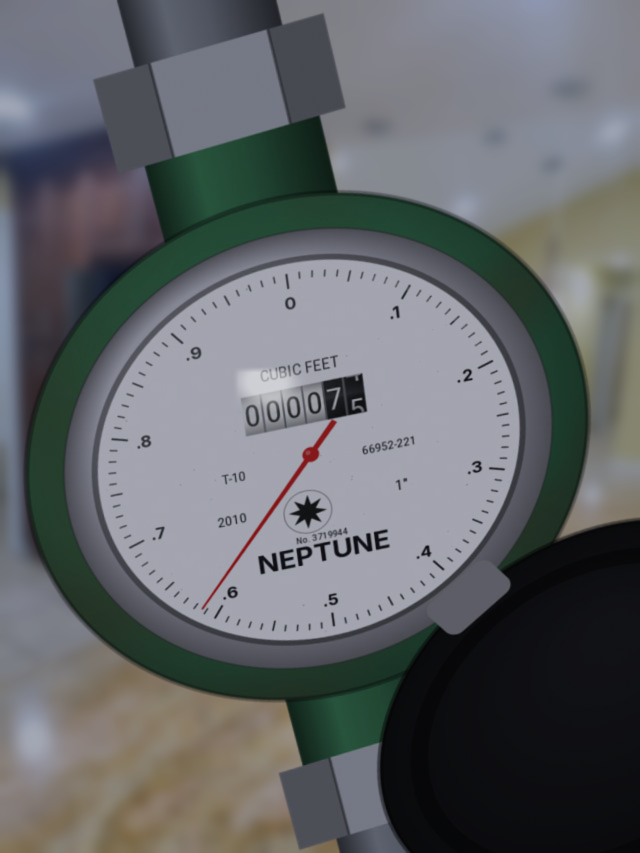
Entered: 74.61
